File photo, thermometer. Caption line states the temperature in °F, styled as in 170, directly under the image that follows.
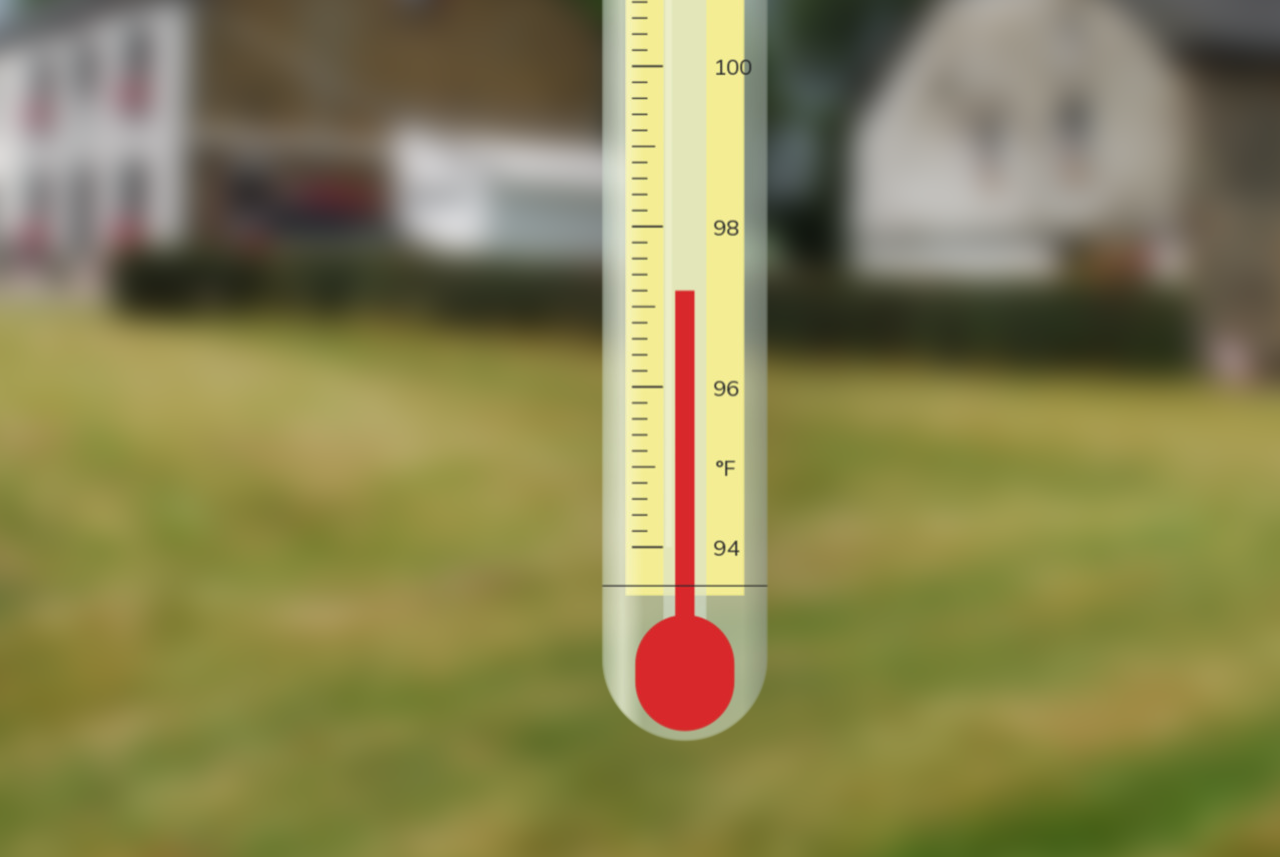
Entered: 97.2
